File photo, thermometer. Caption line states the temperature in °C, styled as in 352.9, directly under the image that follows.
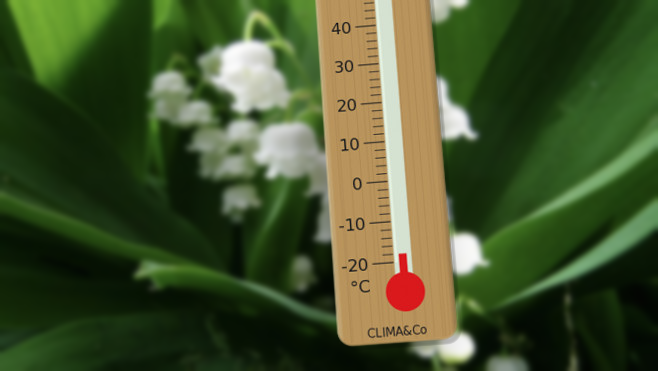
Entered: -18
